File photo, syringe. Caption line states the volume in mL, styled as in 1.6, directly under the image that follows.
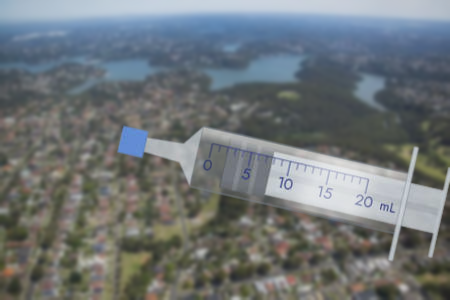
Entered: 2
